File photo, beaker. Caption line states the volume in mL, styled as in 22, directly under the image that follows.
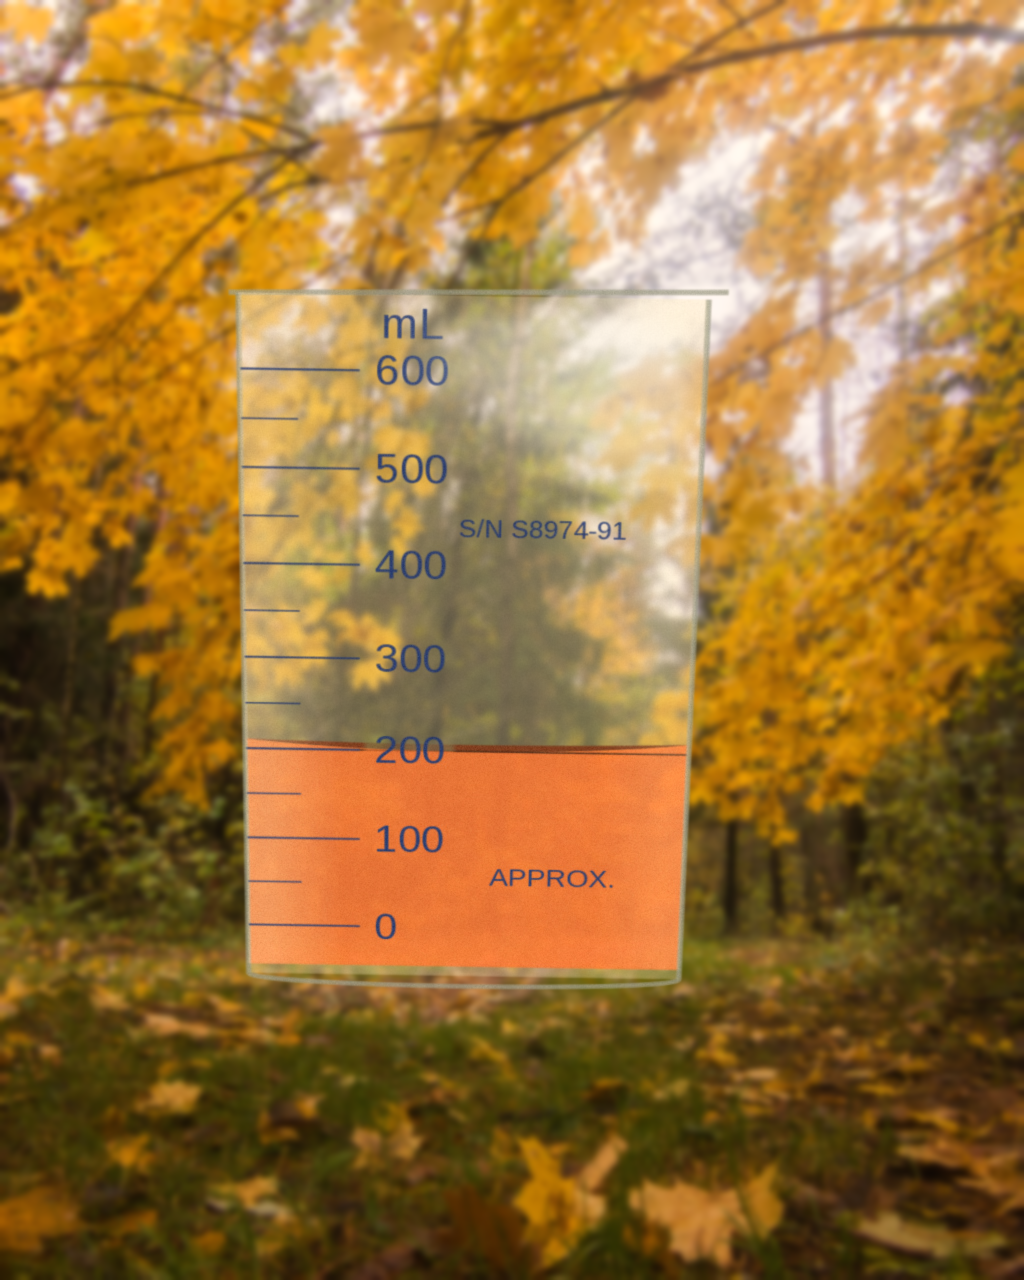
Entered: 200
